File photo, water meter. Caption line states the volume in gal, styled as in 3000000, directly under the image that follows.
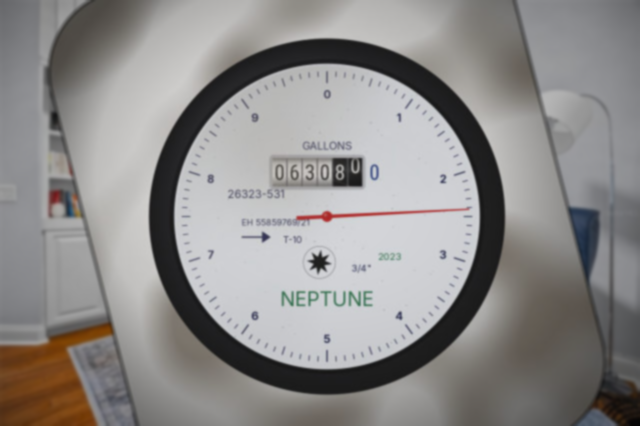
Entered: 630802.4
